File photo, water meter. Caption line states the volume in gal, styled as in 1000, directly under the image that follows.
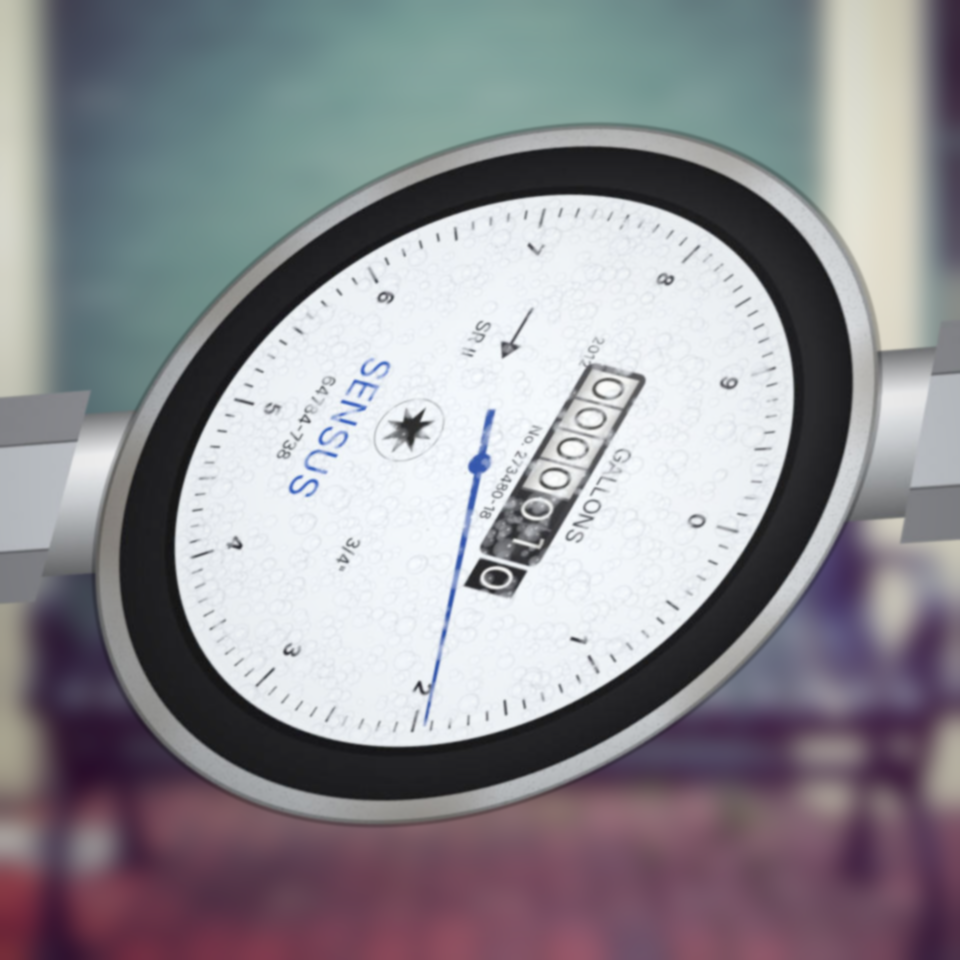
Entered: 11.9
